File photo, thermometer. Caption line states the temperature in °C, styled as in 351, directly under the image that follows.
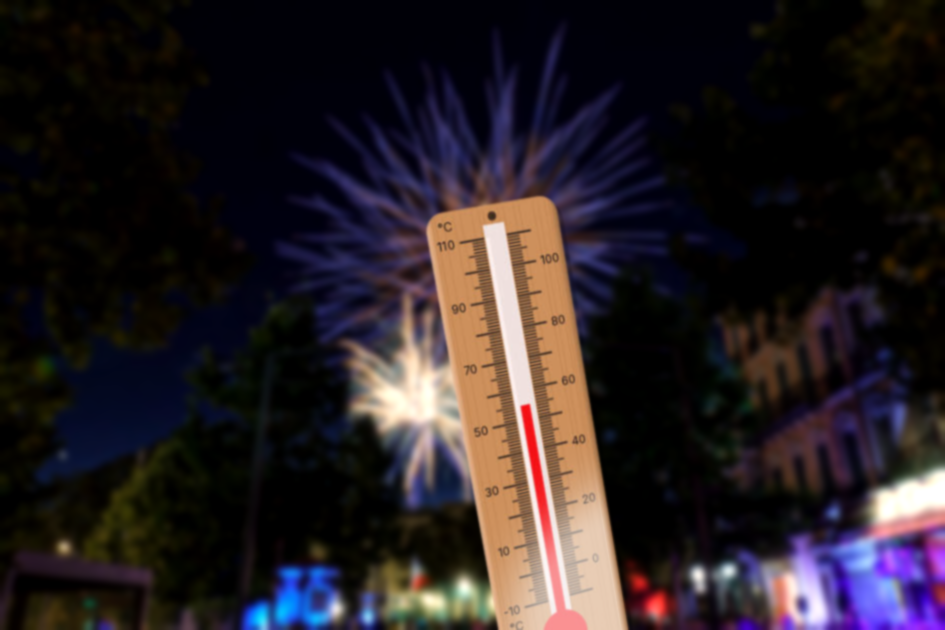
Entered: 55
